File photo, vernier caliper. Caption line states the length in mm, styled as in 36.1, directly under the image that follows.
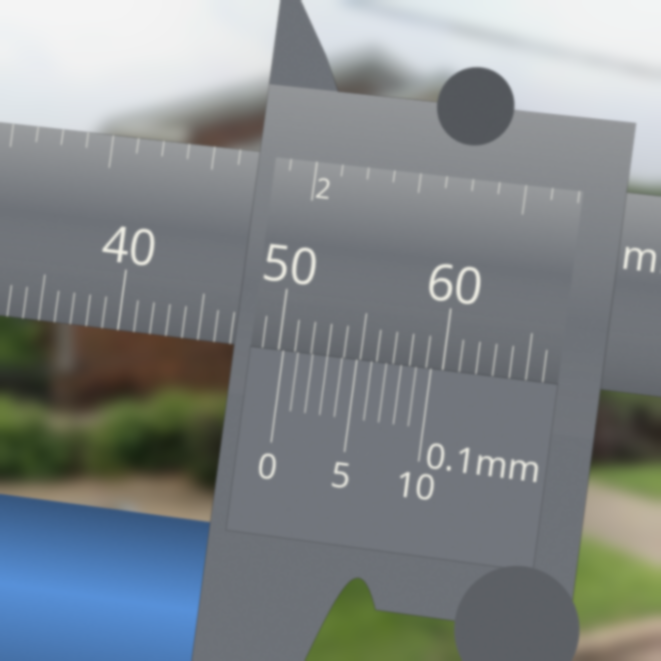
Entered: 50.3
